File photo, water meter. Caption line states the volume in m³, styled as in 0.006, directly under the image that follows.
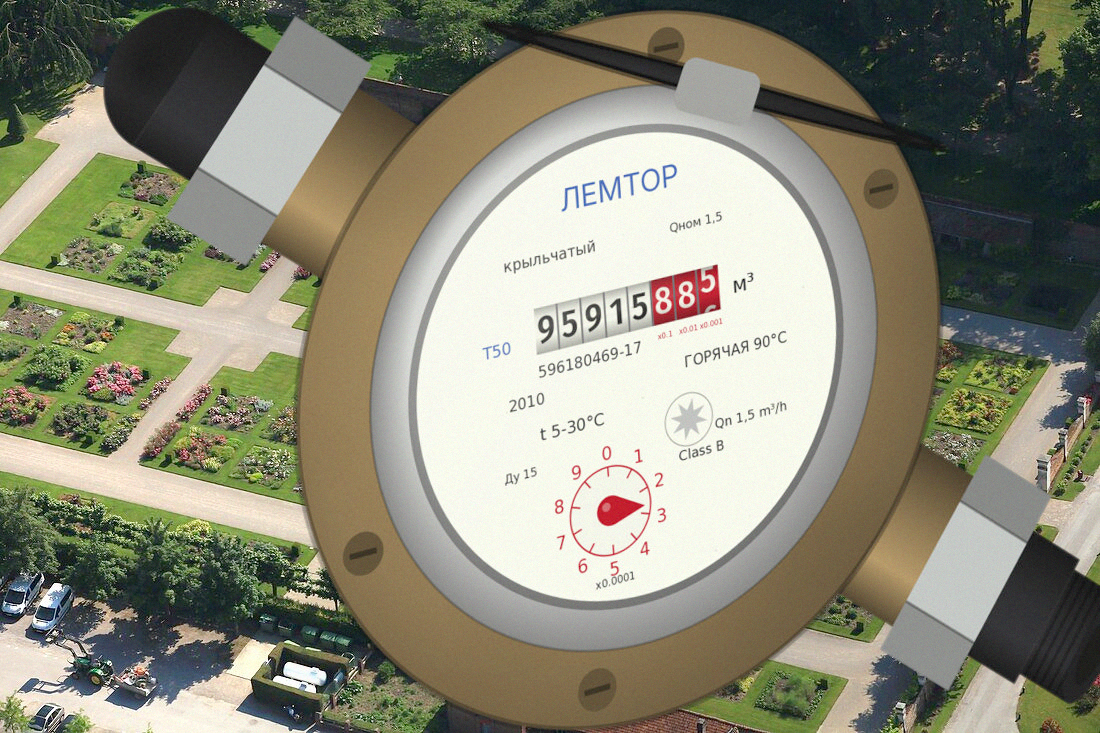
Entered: 95915.8852
